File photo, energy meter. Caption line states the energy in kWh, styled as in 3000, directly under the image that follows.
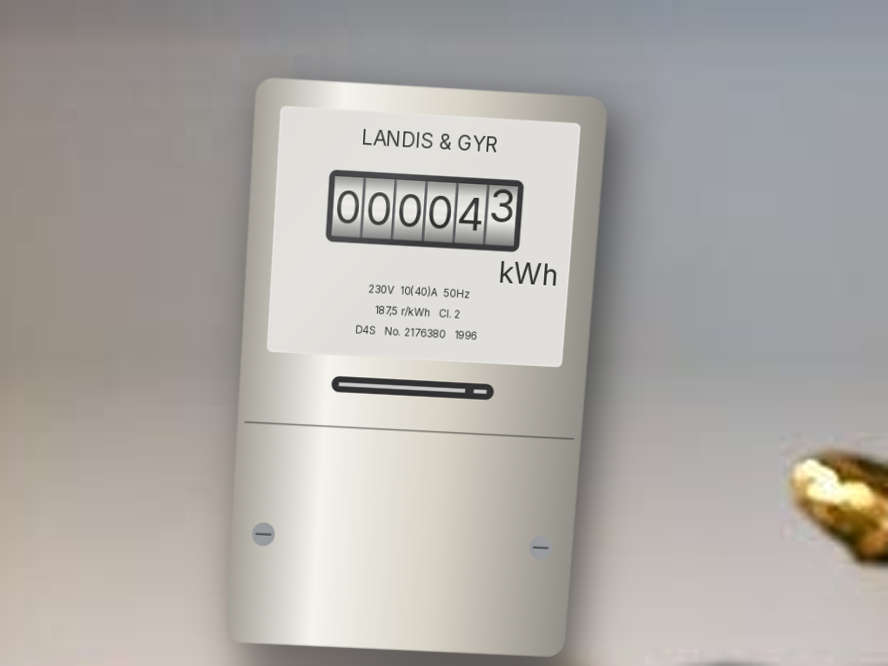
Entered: 43
